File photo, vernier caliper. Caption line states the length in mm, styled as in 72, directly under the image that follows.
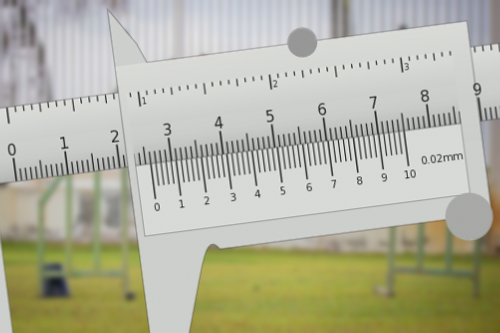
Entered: 26.0
